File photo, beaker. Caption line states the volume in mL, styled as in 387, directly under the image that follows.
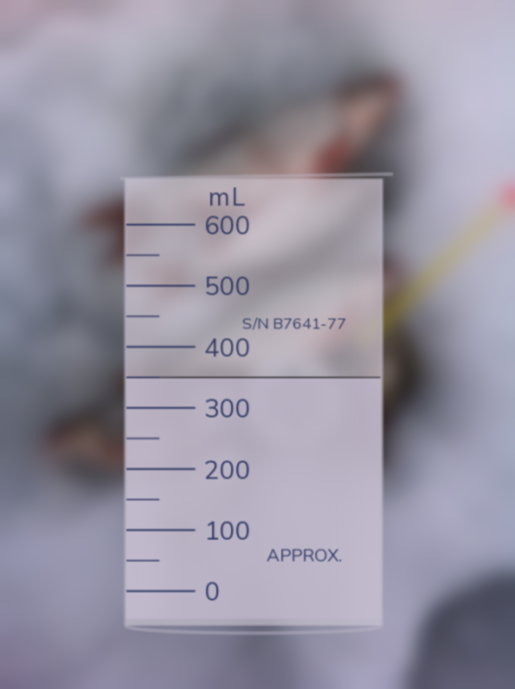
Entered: 350
